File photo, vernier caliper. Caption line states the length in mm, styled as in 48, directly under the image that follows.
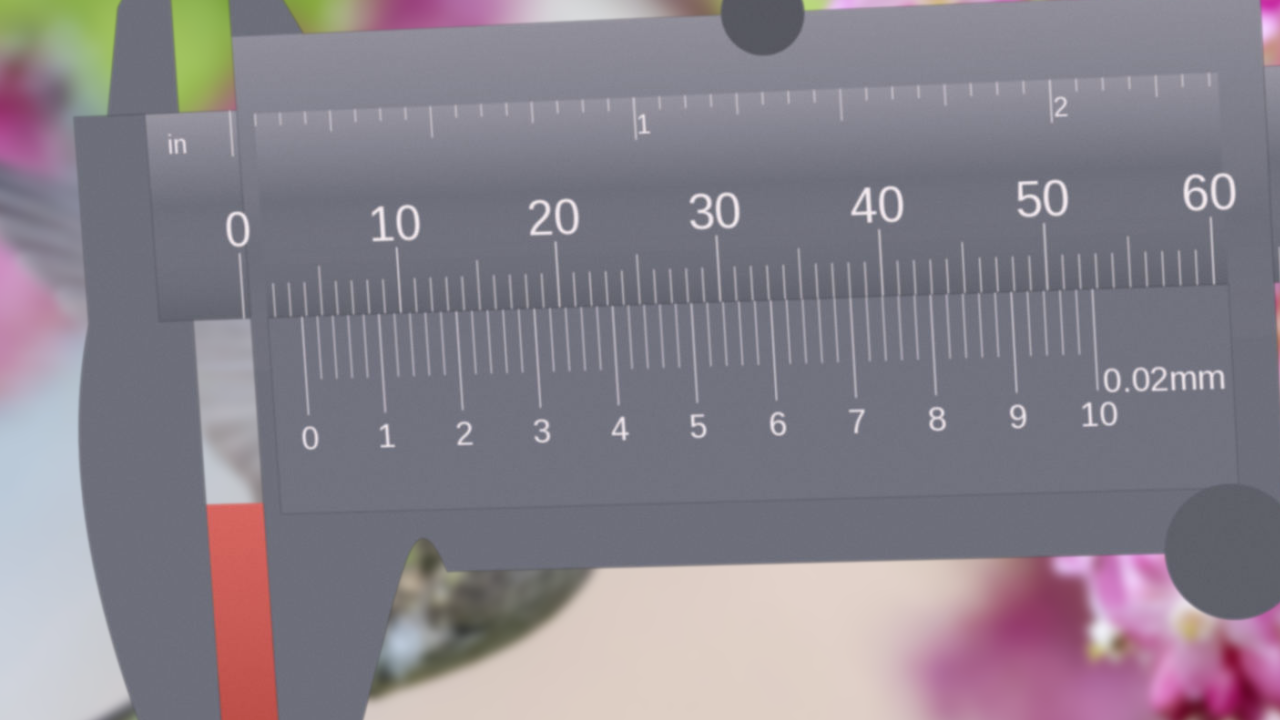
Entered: 3.7
